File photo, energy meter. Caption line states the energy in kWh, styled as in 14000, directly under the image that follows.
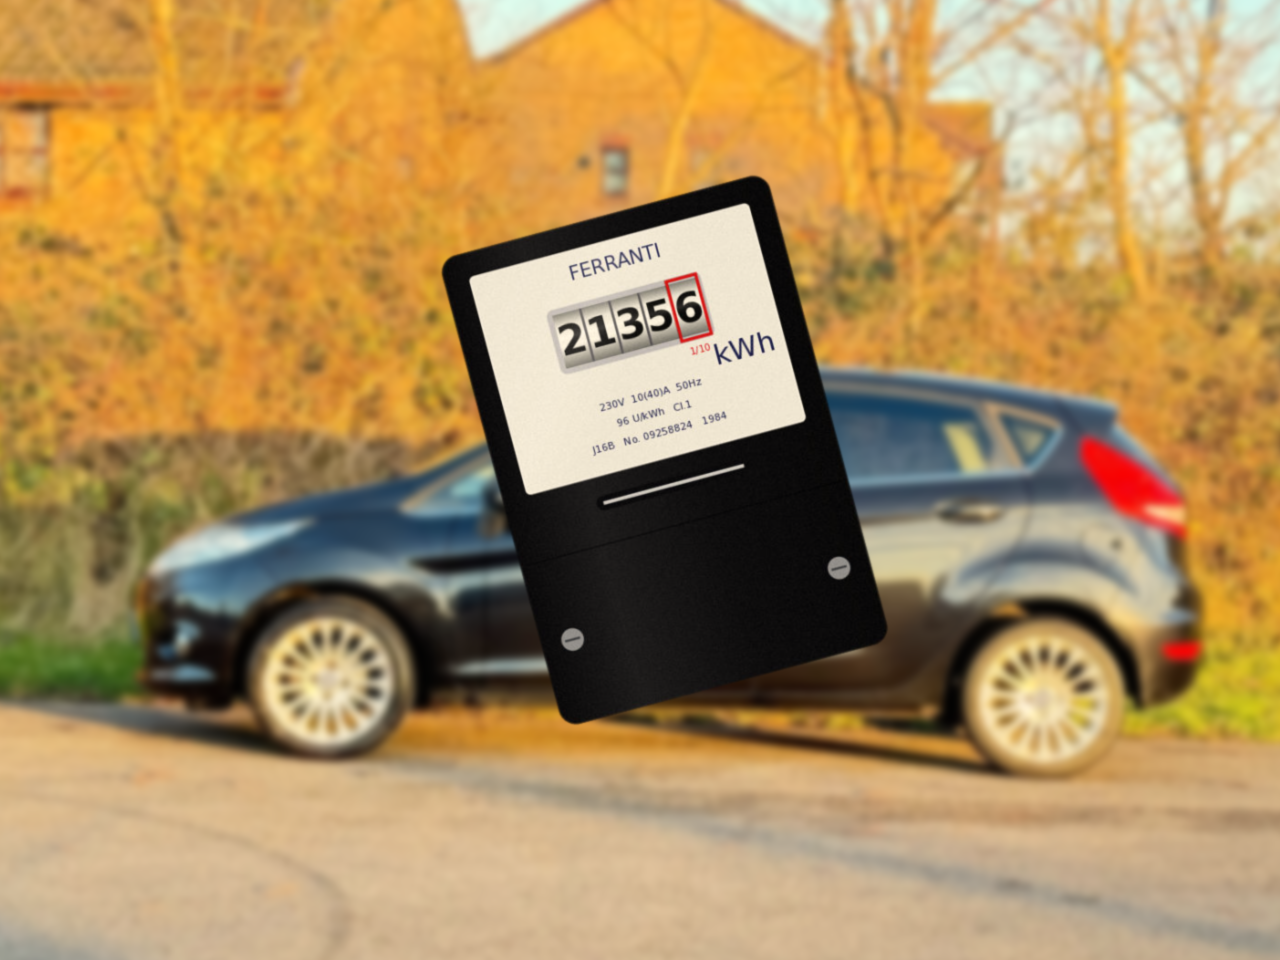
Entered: 2135.6
